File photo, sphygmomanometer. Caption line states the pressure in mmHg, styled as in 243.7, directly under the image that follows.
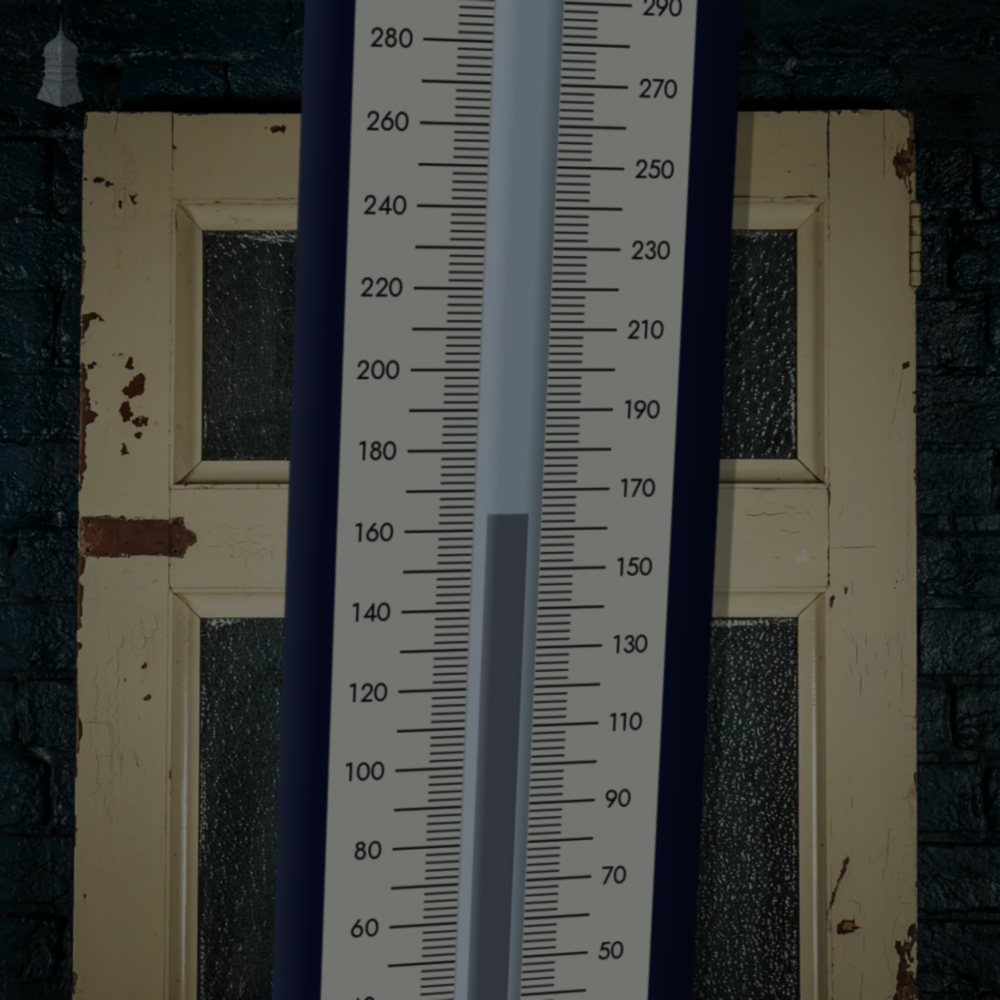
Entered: 164
